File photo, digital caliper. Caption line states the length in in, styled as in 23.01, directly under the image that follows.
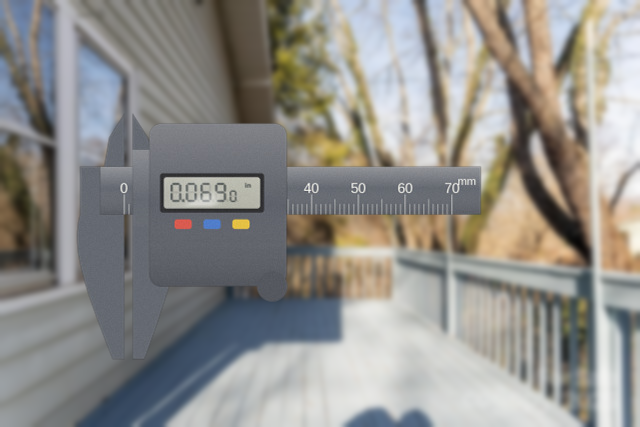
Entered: 0.0690
